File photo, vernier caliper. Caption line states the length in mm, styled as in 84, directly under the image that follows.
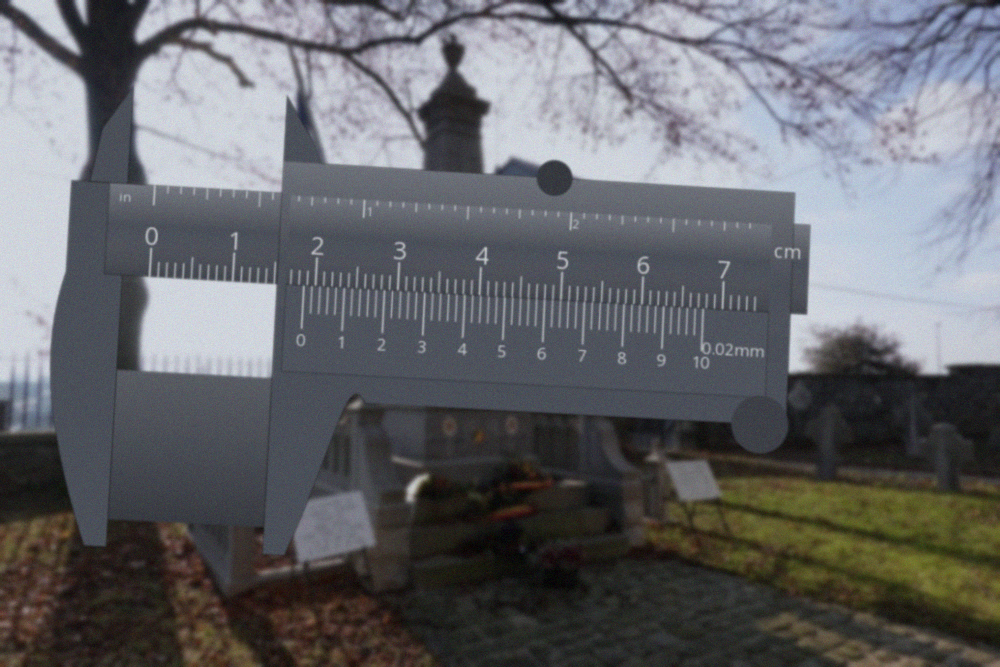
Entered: 18.6
